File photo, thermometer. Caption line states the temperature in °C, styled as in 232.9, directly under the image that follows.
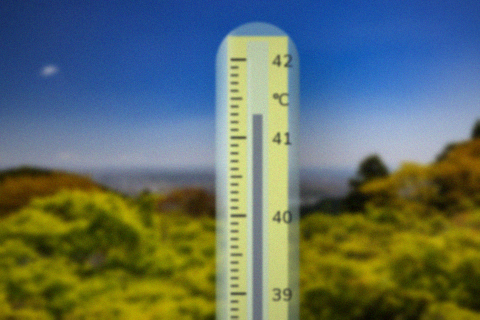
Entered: 41.3
